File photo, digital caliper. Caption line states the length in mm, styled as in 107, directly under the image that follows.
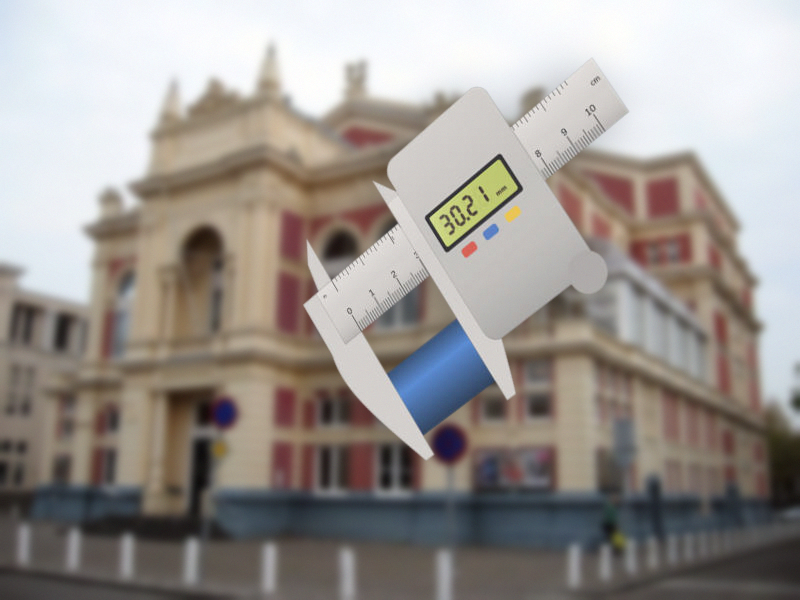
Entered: 30.21
